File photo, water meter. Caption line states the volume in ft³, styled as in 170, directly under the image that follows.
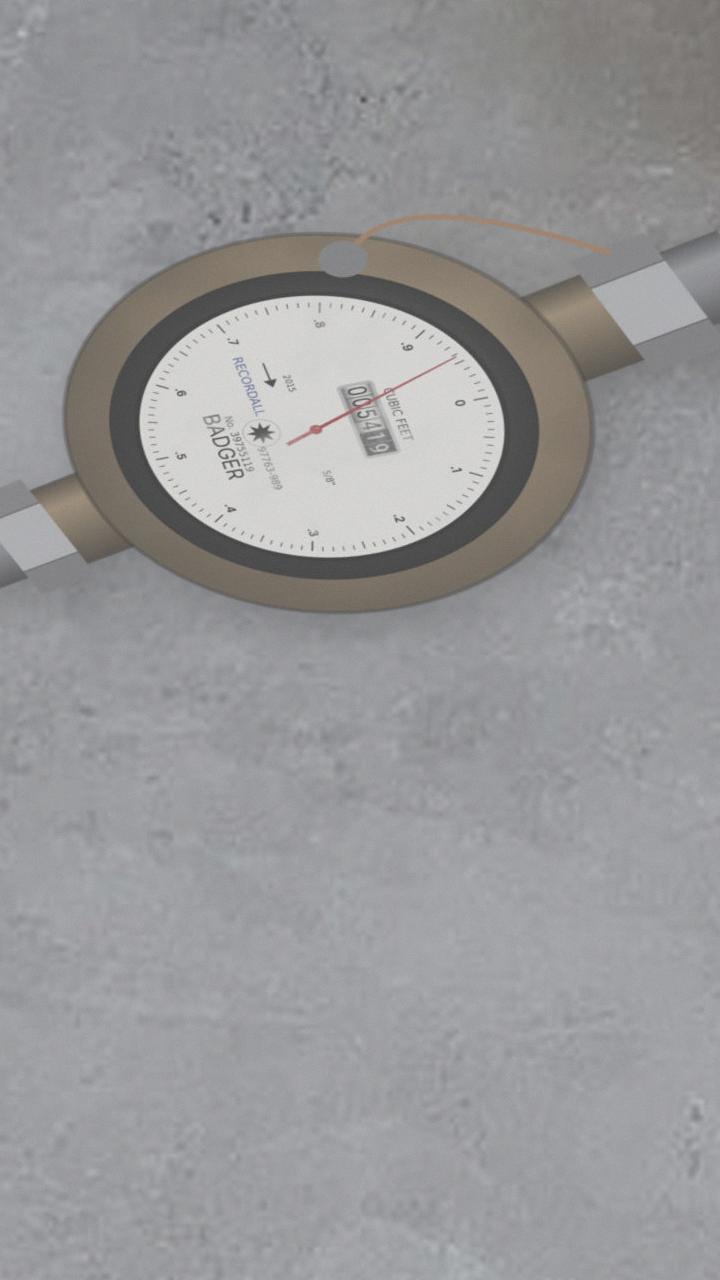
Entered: 5418.94
